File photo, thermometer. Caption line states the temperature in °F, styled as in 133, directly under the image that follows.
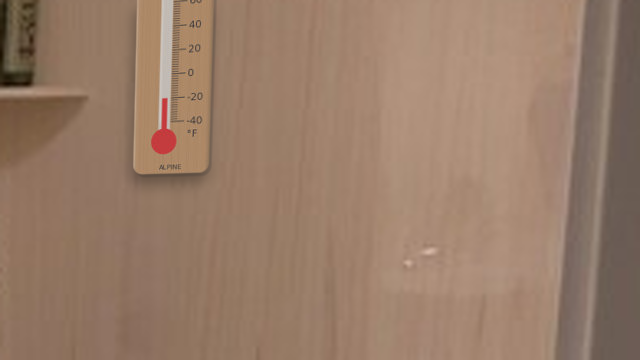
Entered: -20
